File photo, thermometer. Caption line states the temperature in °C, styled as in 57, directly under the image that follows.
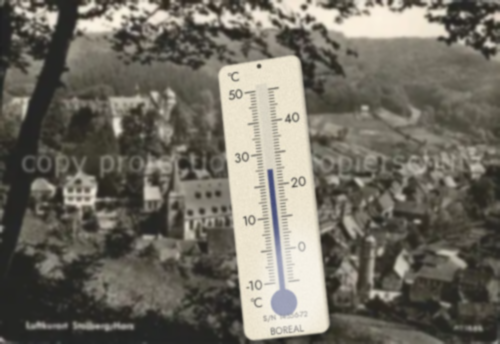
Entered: 25
